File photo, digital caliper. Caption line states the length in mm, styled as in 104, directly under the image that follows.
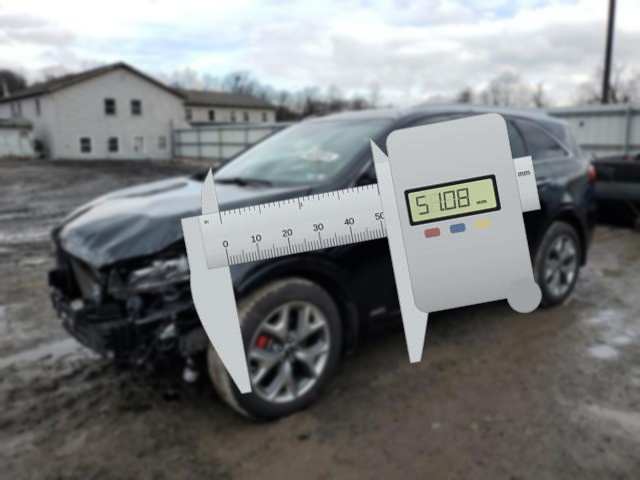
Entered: 51.08
